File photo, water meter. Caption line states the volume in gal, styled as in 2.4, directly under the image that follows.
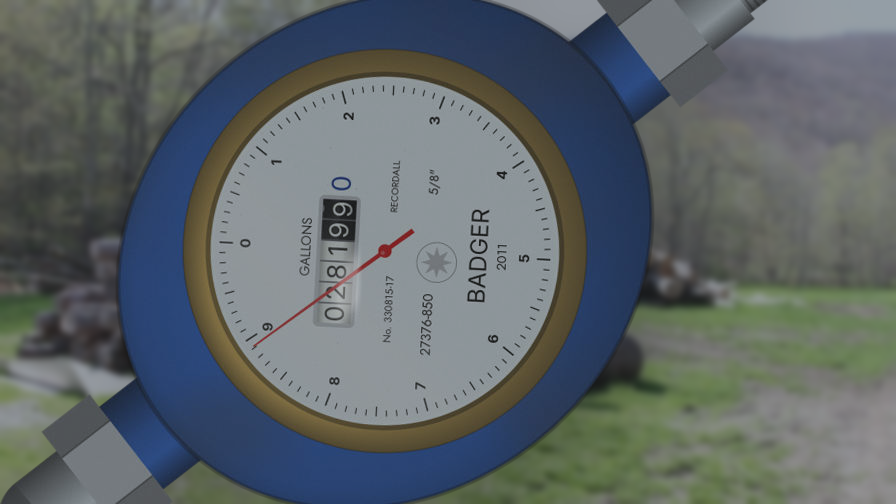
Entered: 281988.9
